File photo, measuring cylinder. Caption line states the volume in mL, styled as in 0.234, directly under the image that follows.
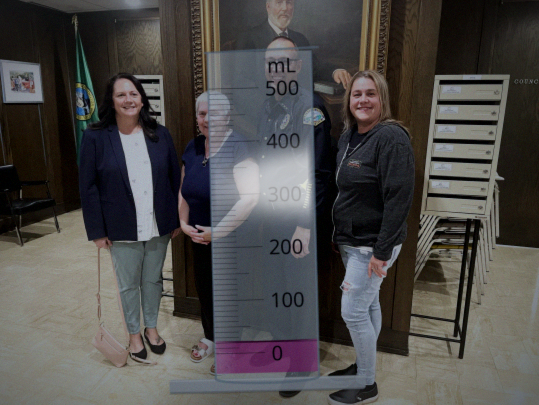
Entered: 20
